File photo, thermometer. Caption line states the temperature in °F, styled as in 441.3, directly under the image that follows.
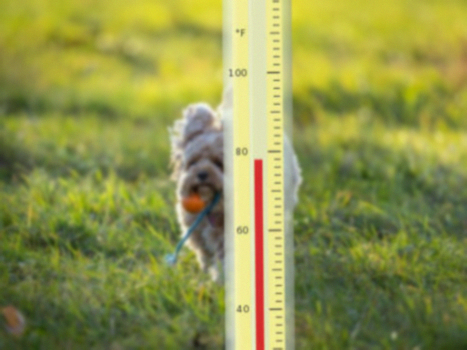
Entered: 78
